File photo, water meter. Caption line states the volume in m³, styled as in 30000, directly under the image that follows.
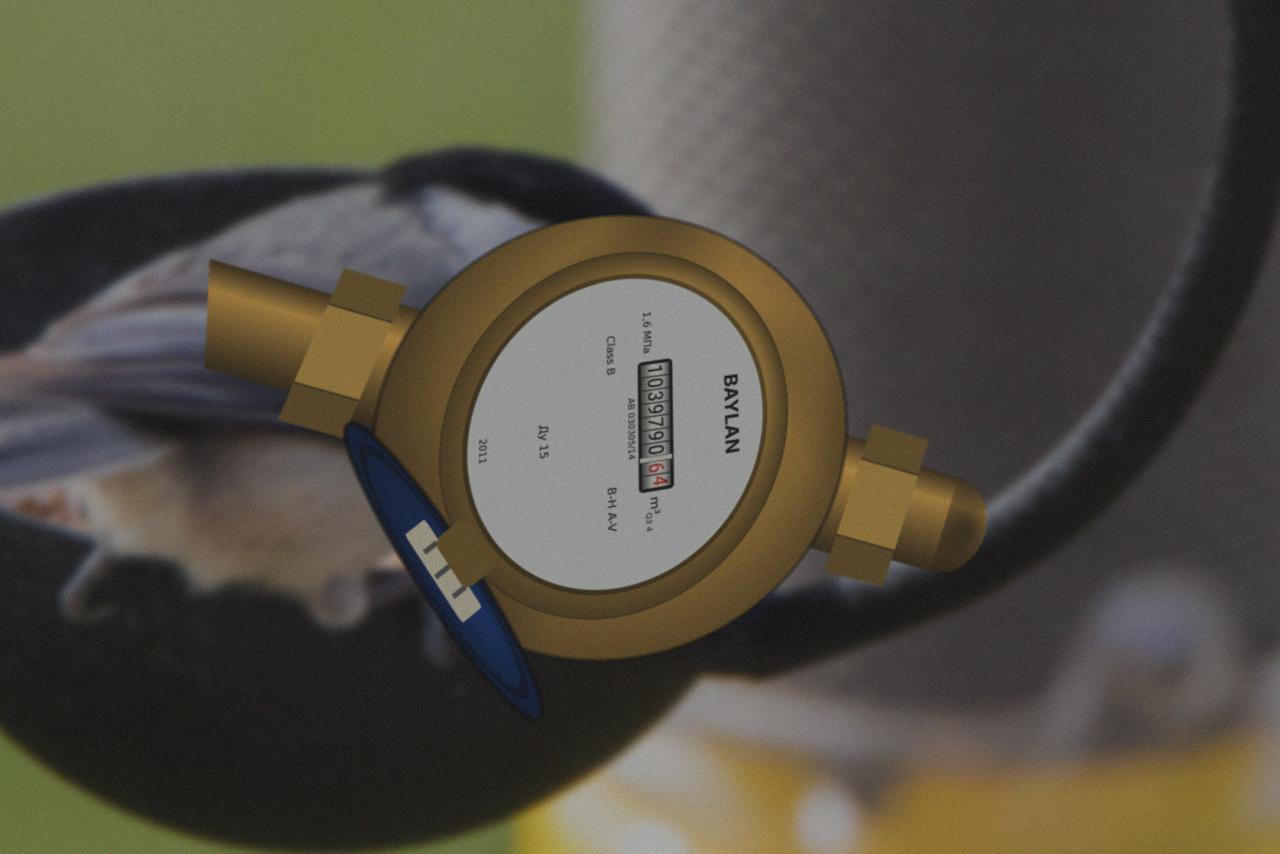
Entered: 1039790.64
